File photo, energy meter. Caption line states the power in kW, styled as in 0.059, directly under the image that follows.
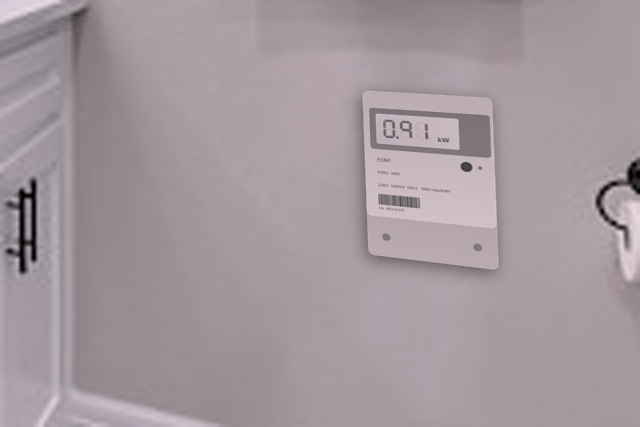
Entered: 0.91
